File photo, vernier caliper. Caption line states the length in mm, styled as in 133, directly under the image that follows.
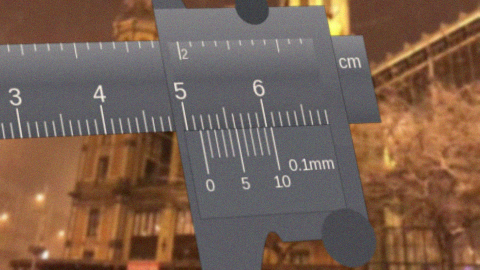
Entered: 51.6
